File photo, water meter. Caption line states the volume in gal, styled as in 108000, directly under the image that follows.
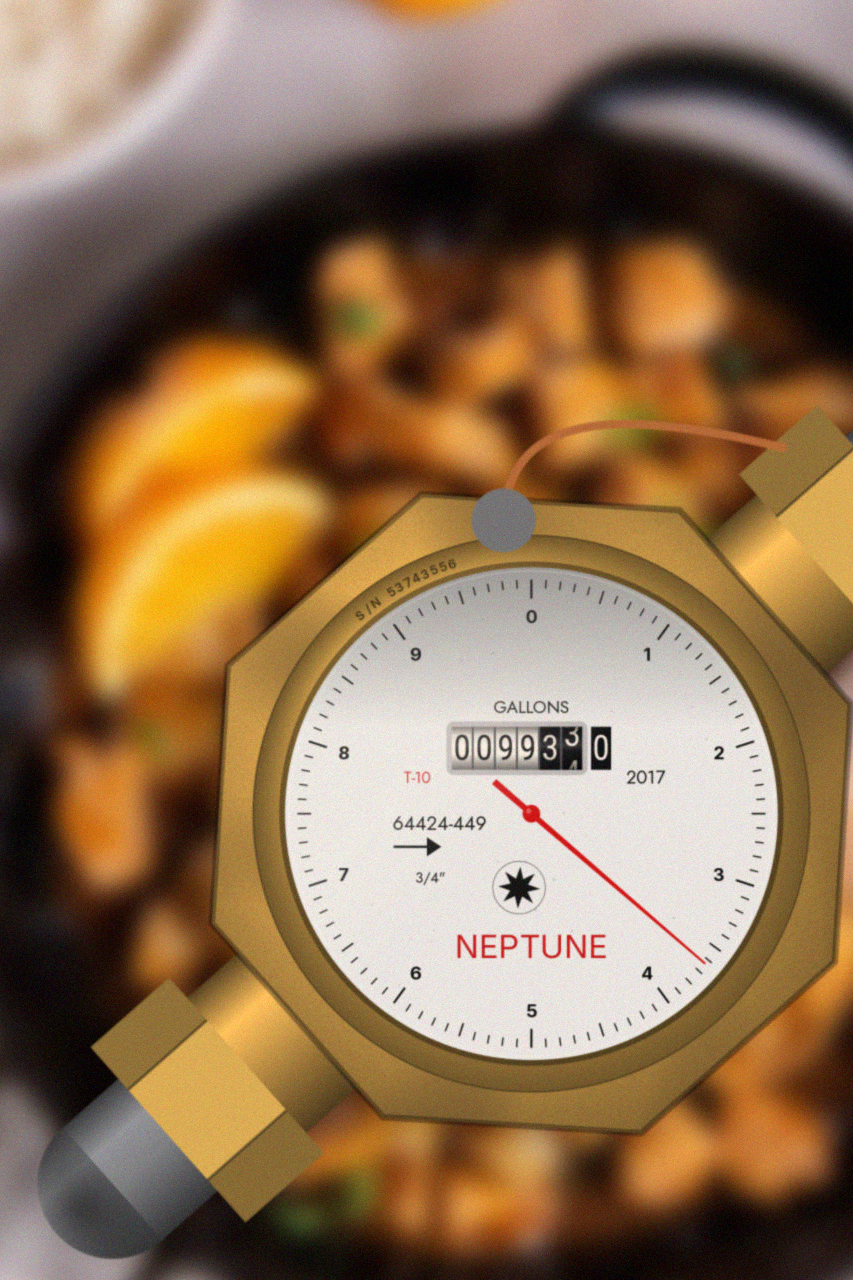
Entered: 99333.6
